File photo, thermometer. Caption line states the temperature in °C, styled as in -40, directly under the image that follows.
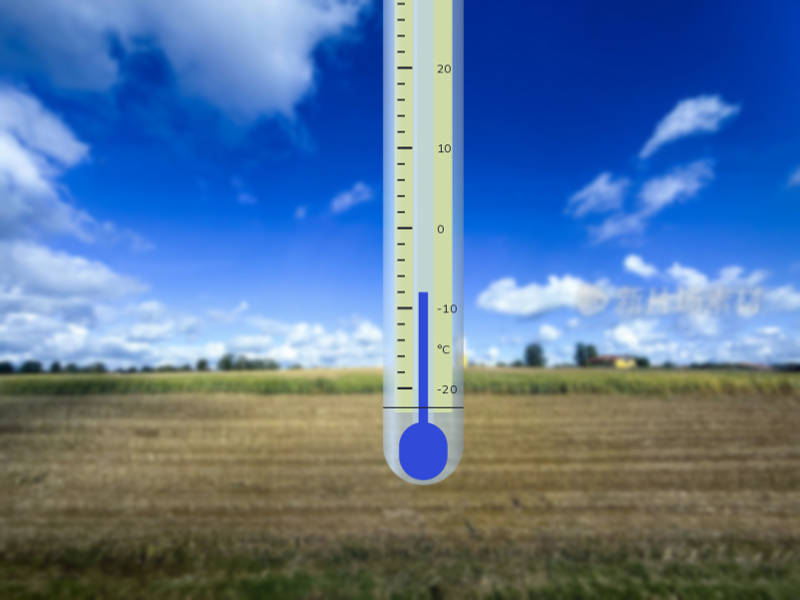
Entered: -8
